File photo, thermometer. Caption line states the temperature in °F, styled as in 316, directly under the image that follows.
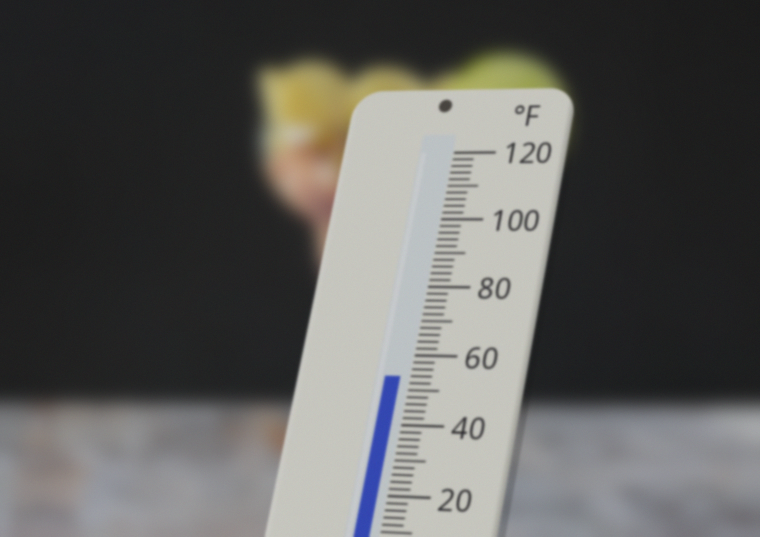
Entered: 54
